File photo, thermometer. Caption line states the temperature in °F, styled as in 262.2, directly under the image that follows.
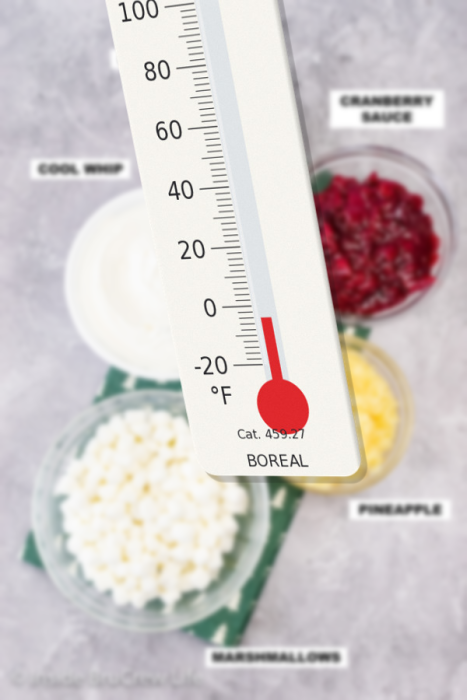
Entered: -4
